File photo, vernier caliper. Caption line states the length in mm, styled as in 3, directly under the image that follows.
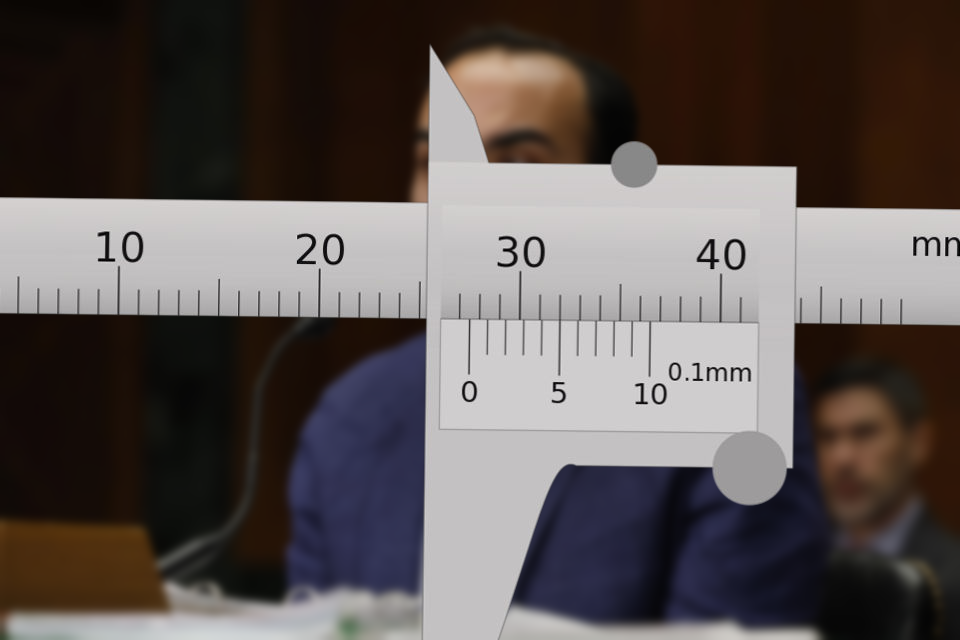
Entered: 27.5
